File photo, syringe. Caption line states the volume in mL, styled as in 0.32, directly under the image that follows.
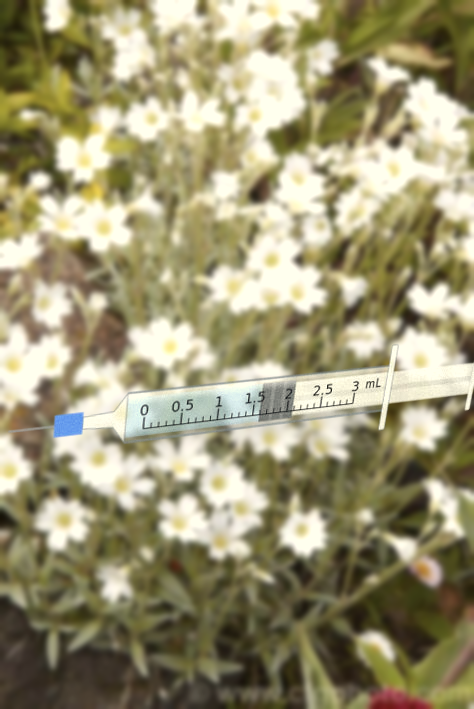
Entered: 1.6
